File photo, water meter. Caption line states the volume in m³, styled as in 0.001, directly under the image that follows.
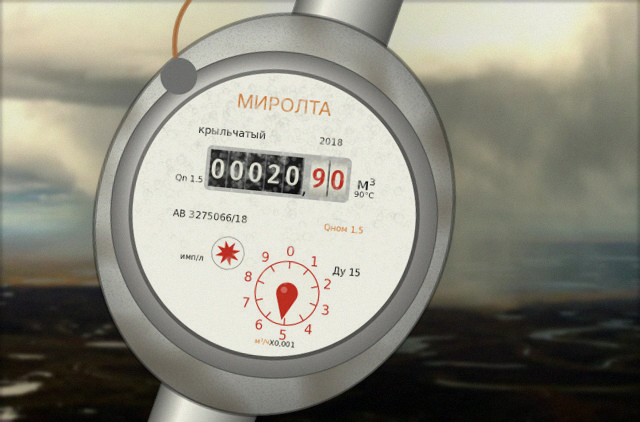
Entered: 20.905
